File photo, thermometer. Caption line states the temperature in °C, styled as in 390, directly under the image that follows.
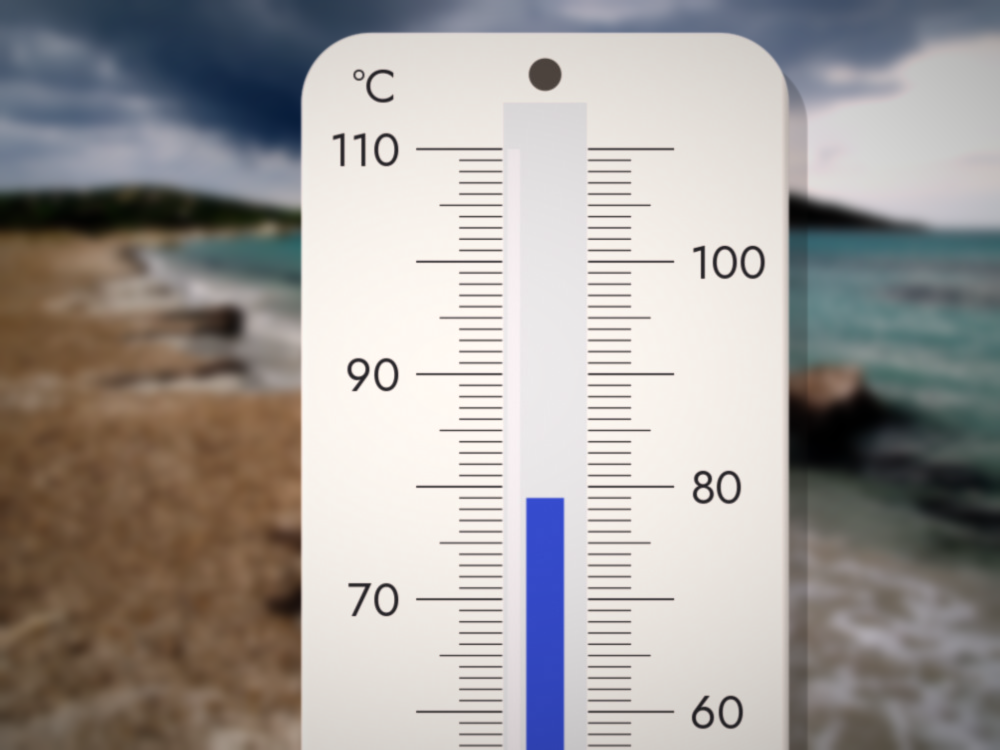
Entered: 79
